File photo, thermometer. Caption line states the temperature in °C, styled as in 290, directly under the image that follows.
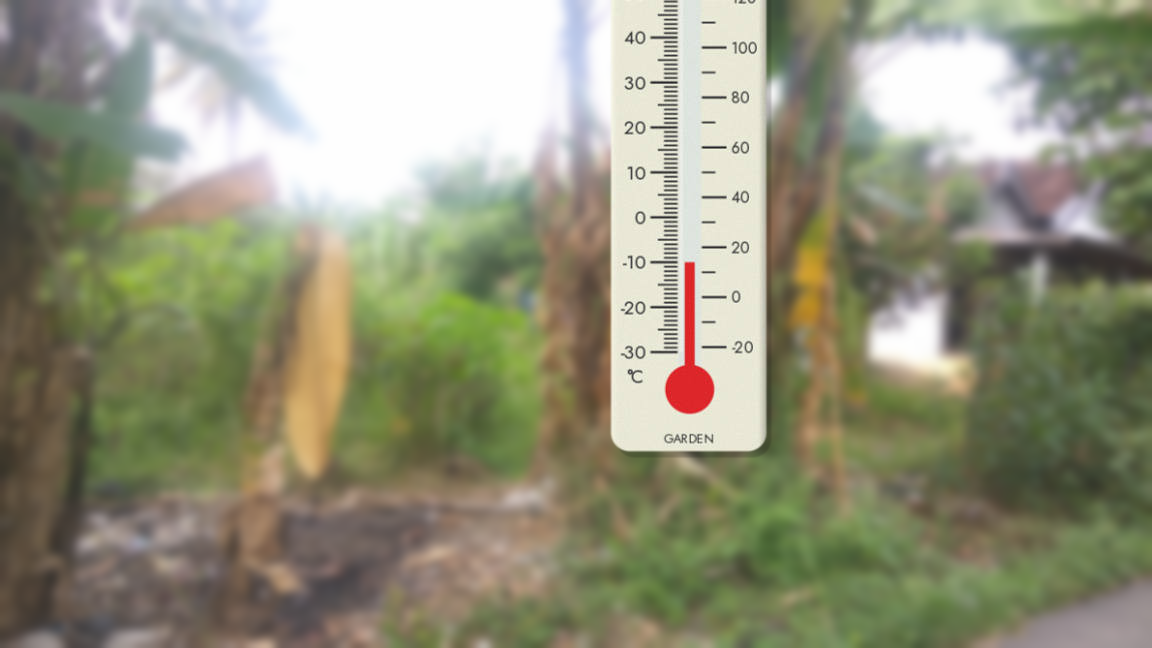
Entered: -10
